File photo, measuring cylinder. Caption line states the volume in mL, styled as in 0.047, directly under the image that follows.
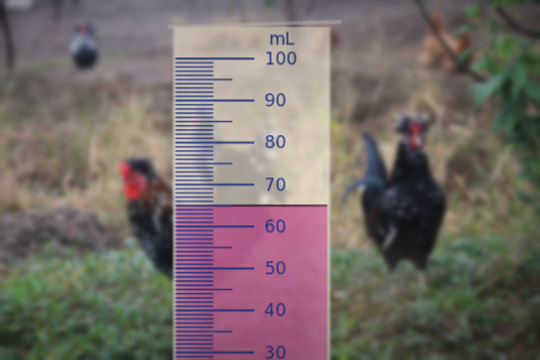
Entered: 65
